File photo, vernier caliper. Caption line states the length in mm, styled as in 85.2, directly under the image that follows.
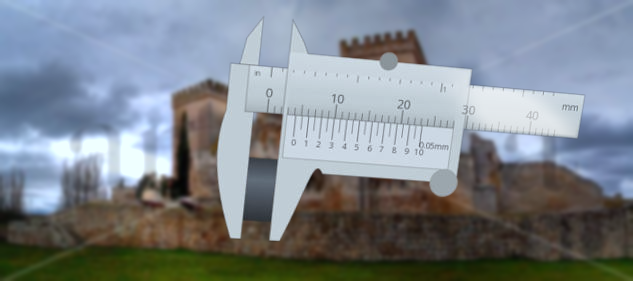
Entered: 4.2
